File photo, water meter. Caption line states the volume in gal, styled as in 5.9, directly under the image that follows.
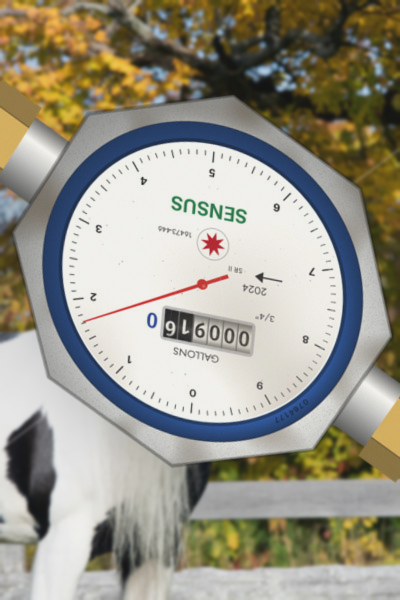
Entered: 9161.7
